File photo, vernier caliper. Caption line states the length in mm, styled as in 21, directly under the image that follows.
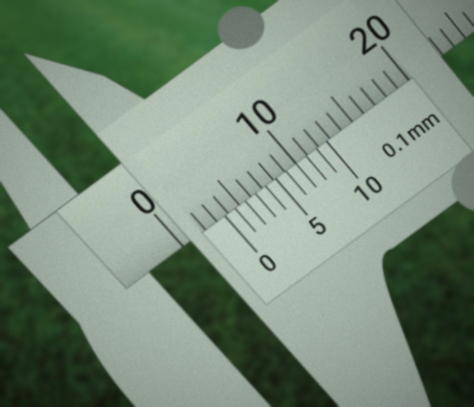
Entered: 3.7
